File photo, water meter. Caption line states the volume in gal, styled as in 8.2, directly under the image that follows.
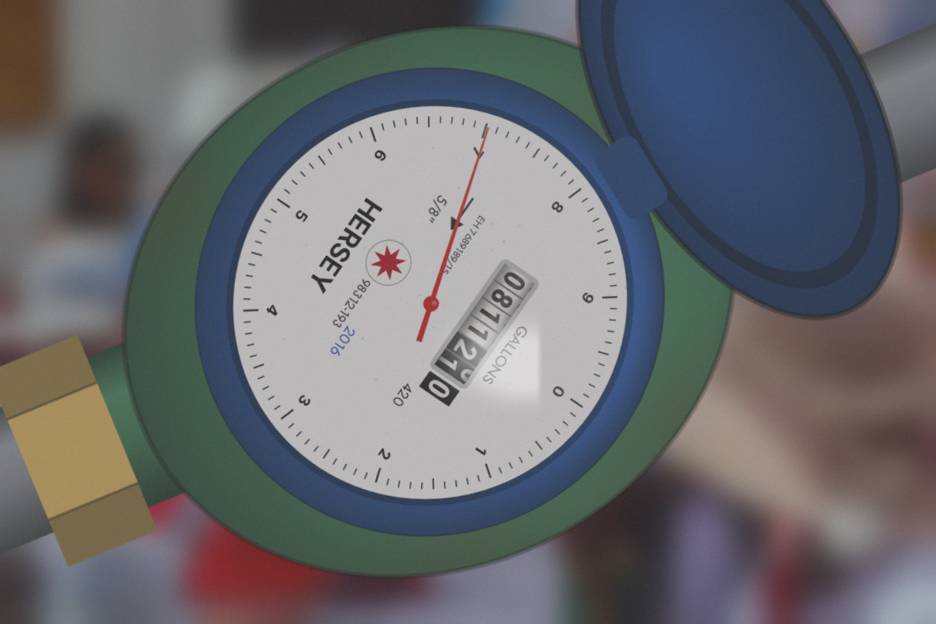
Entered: 811207.0
